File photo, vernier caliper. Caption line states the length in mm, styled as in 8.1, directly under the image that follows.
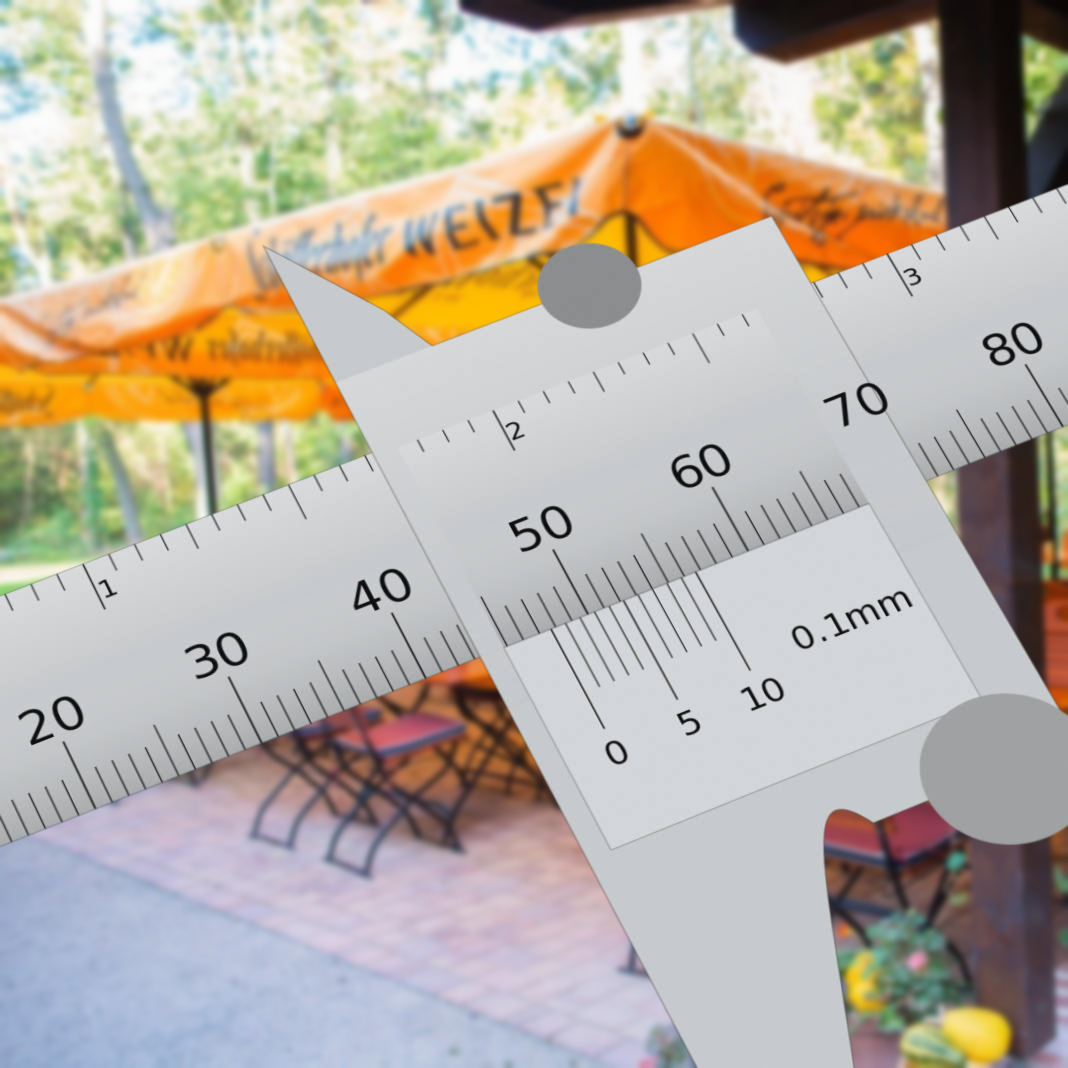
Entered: 47.7
